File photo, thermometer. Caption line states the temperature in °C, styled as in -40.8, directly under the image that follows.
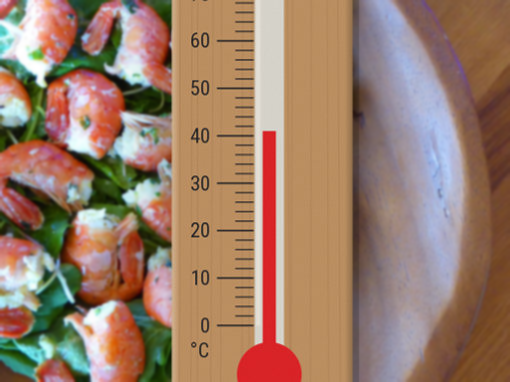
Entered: 41
